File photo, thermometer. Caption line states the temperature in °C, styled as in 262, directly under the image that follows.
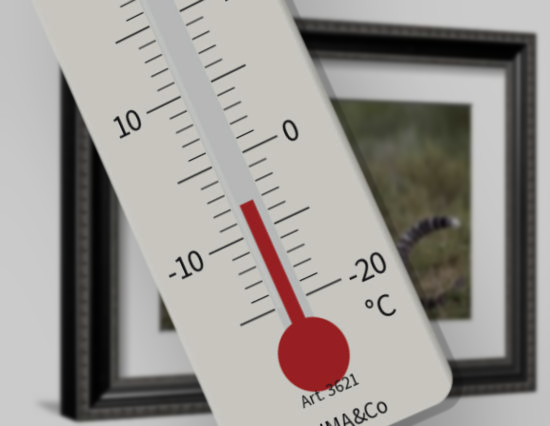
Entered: -6
